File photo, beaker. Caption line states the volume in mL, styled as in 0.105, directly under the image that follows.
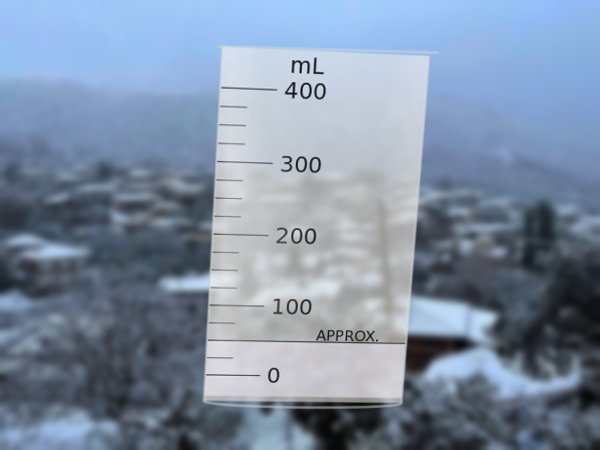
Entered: 50
